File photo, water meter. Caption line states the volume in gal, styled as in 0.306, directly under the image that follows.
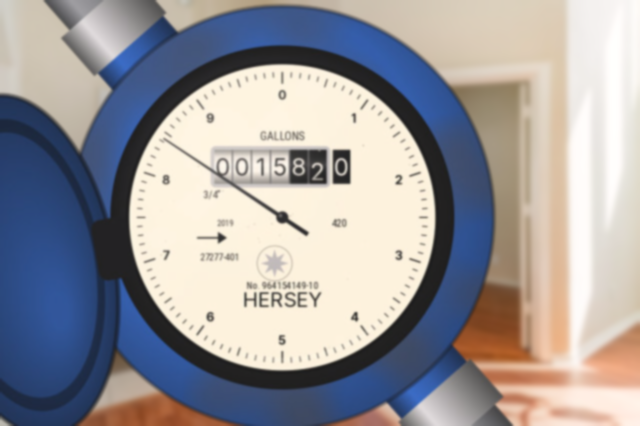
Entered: 15818.4
